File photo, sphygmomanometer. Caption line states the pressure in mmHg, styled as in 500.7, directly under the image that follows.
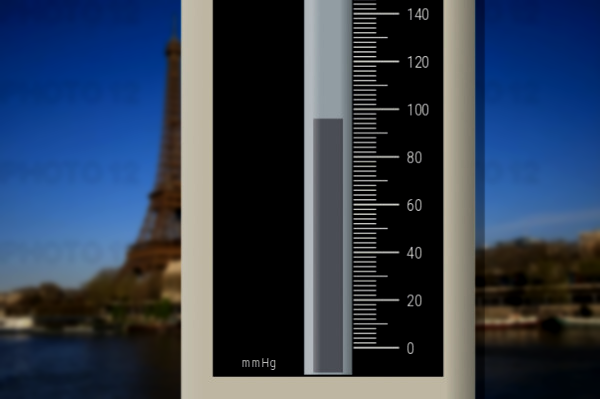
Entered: 96
